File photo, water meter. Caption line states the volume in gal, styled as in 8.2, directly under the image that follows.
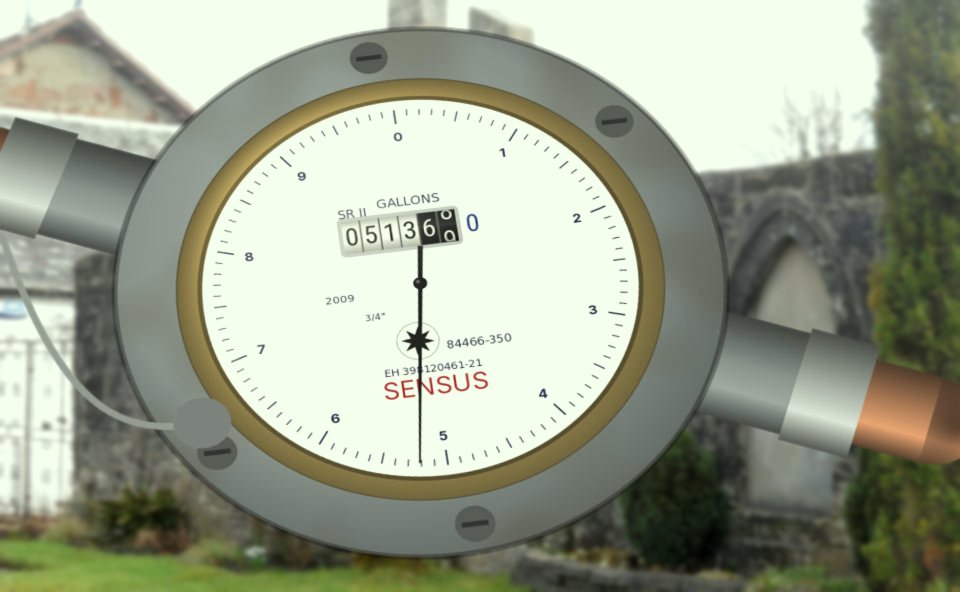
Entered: 513685.2
